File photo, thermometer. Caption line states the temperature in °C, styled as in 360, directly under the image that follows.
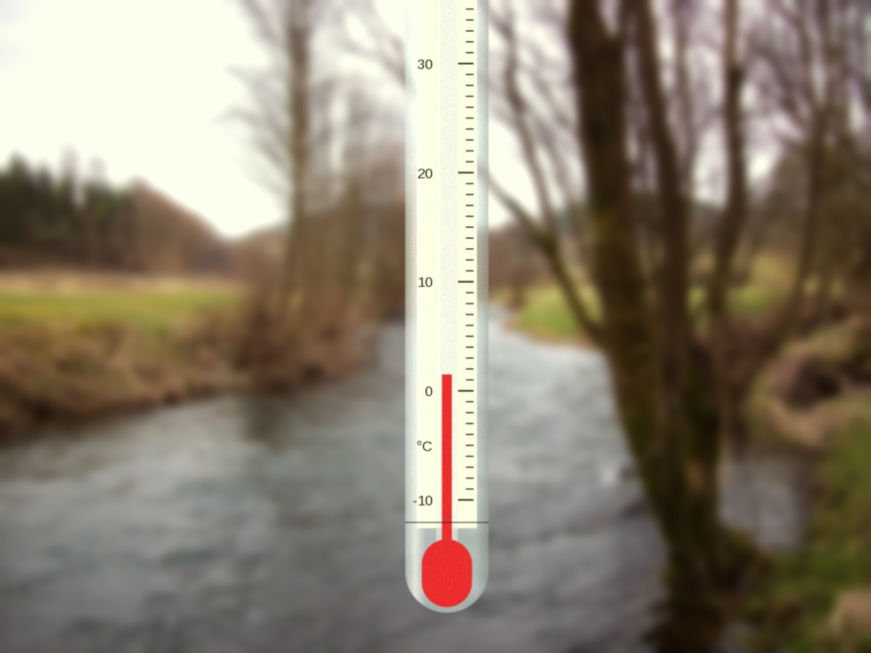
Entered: 1.5
